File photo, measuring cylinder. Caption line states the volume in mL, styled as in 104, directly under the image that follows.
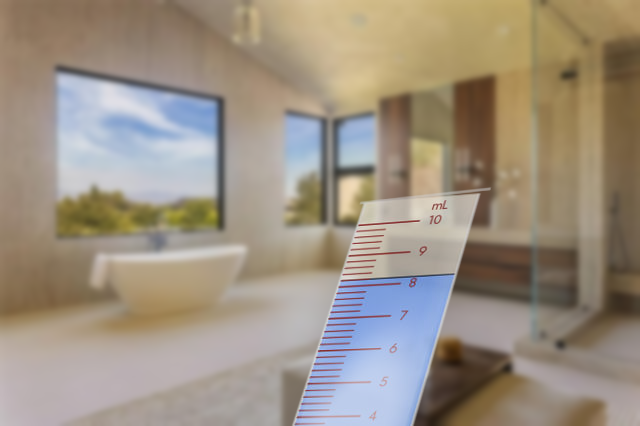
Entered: 8.2
